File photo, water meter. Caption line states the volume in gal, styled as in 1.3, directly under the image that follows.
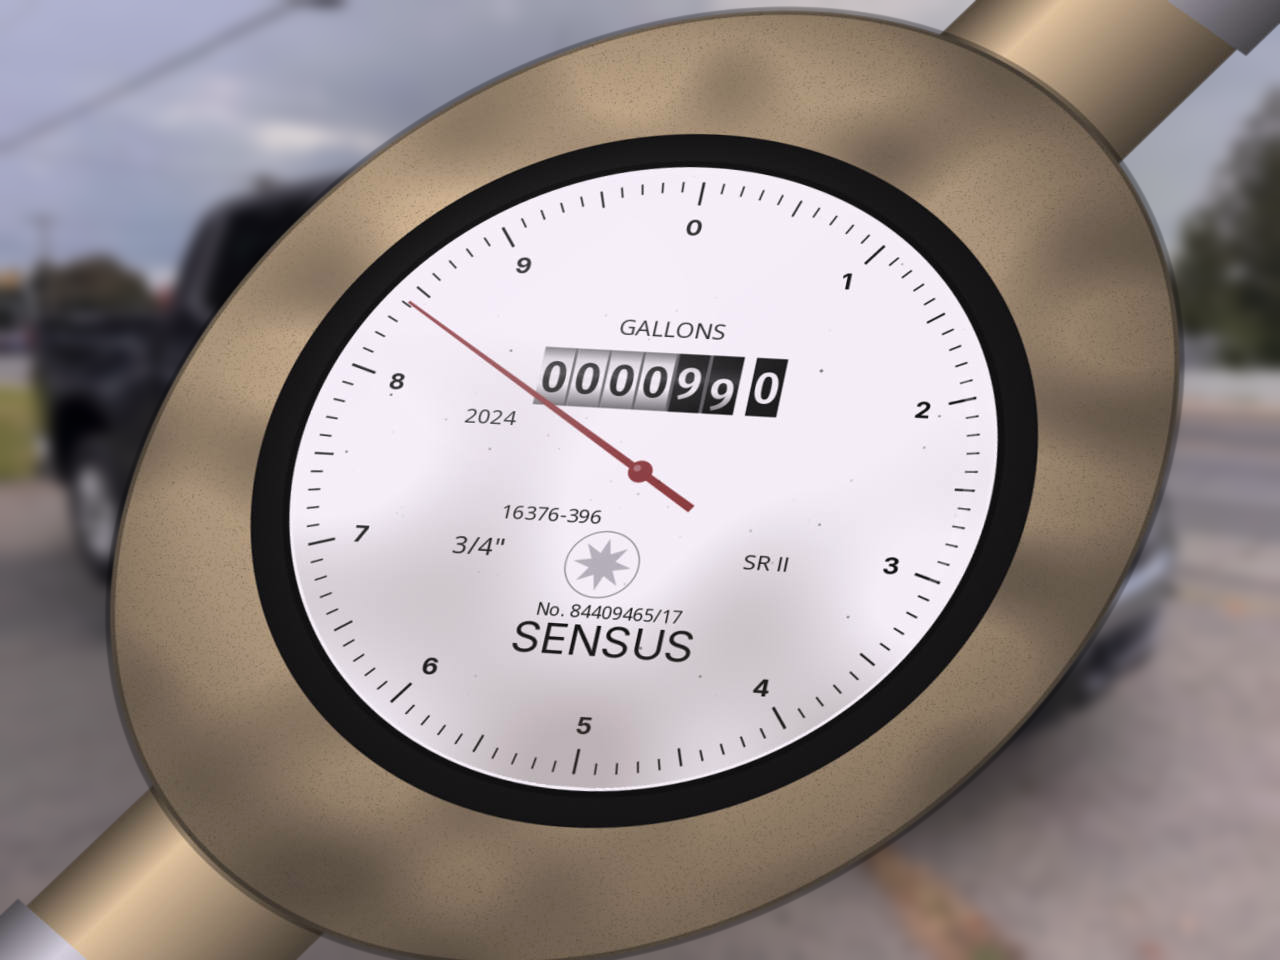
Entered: 988.4
